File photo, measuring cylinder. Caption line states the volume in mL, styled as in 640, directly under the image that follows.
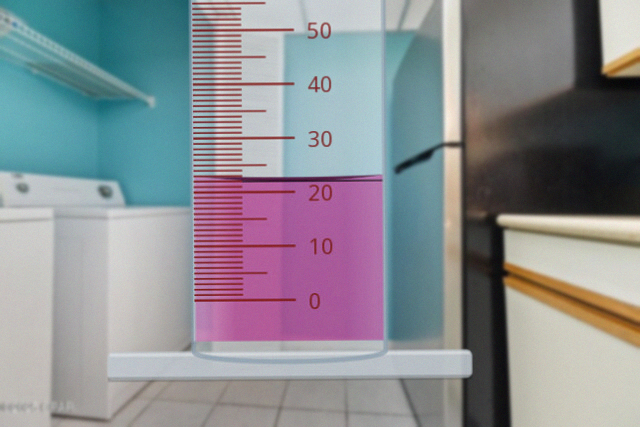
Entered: 22
